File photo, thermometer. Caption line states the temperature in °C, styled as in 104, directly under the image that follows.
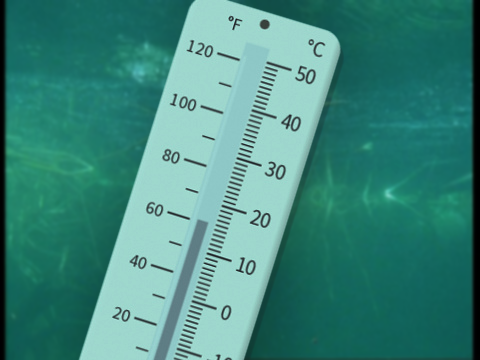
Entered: 16
